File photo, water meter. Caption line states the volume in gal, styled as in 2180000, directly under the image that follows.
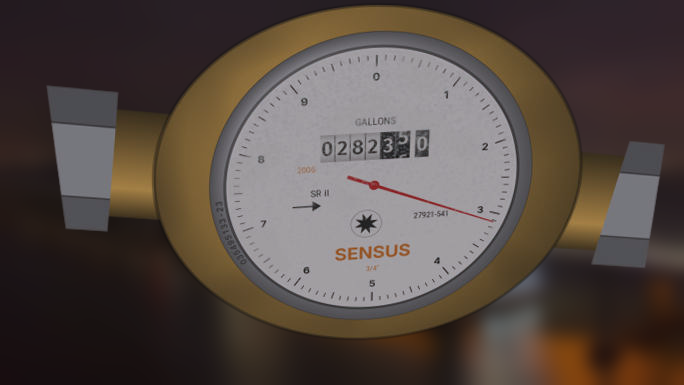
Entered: 282353.1
